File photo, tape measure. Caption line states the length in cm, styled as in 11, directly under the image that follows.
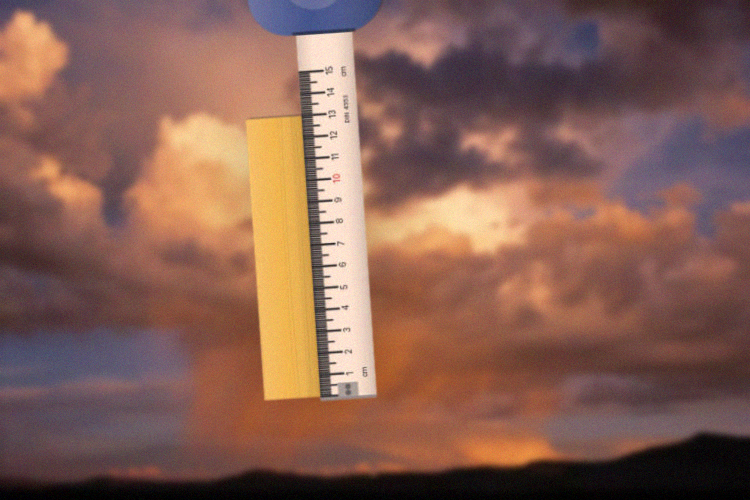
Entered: 13
